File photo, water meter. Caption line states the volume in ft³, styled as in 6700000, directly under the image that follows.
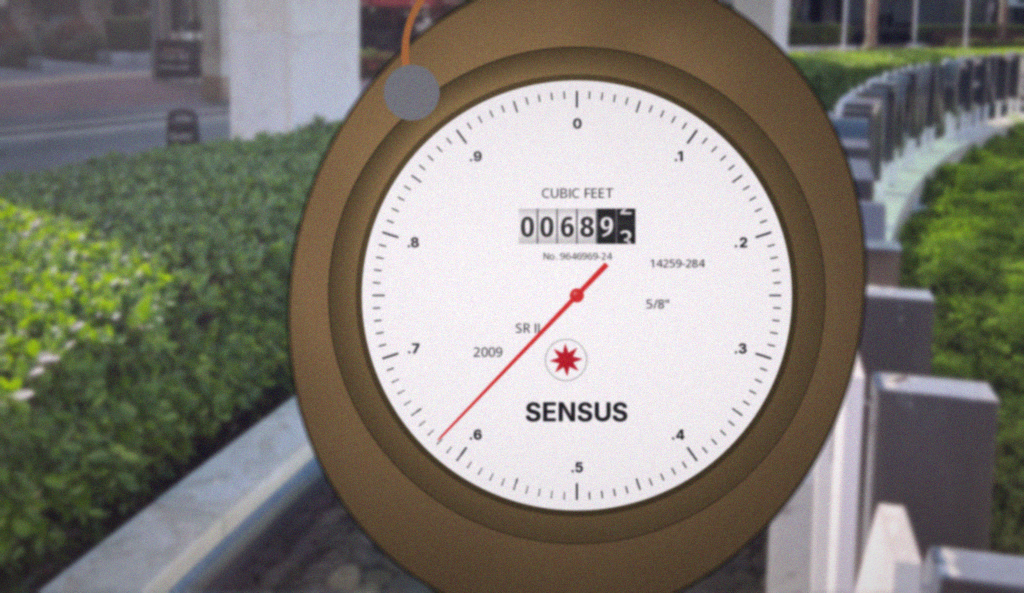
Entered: 6892.62
